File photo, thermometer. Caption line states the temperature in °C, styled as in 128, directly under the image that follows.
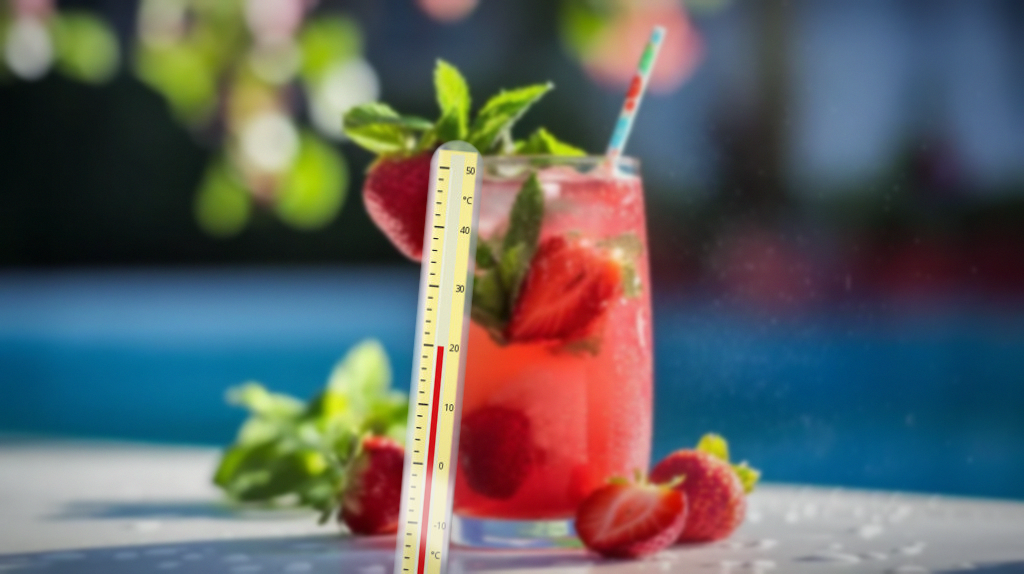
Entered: 20
